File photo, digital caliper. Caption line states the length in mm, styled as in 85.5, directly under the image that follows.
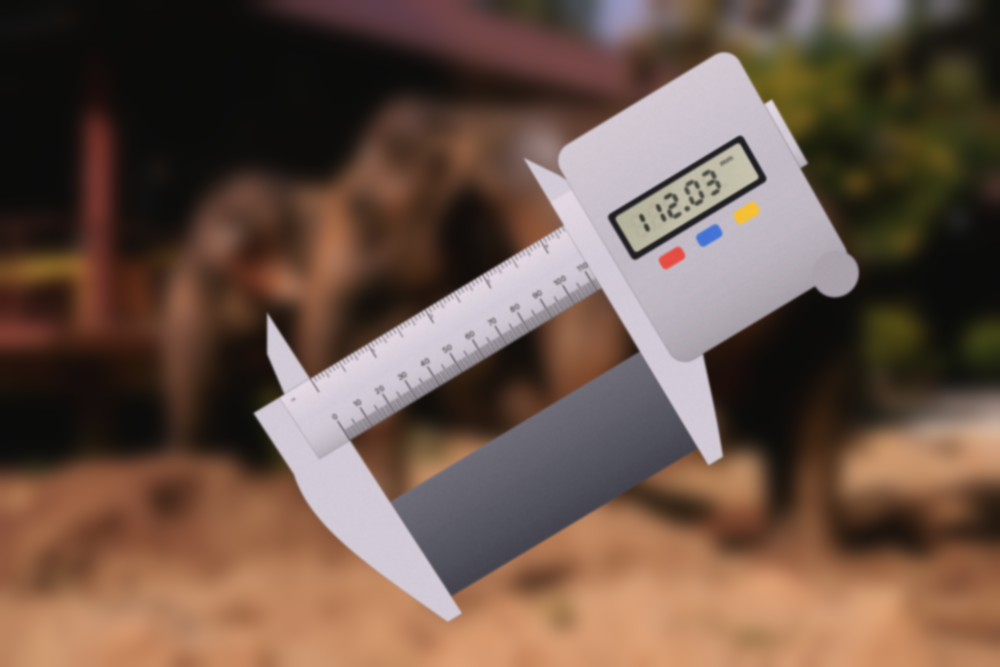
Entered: 112.03
